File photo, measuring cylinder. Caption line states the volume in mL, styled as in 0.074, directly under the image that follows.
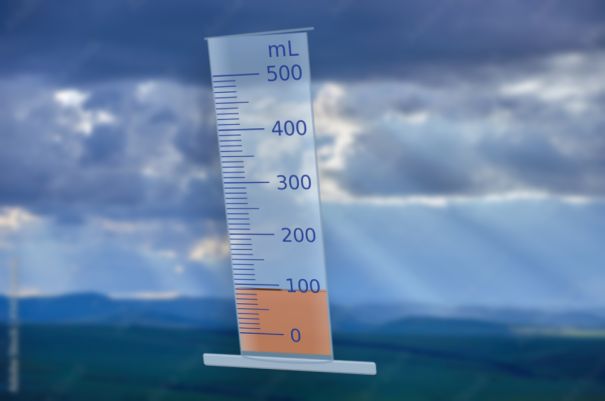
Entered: 90
